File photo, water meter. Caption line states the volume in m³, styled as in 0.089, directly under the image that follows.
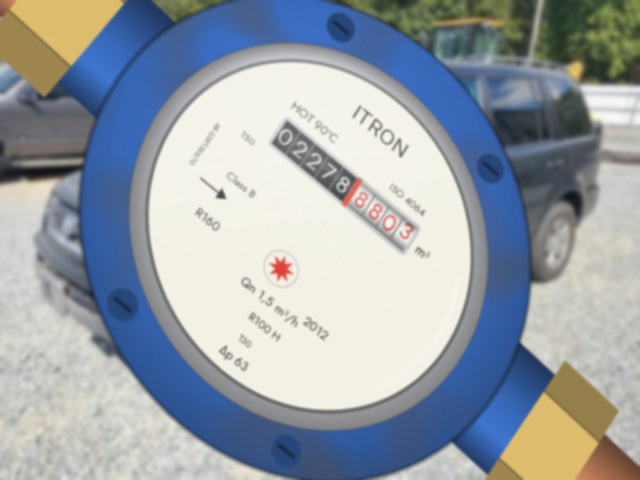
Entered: 2278.8803
